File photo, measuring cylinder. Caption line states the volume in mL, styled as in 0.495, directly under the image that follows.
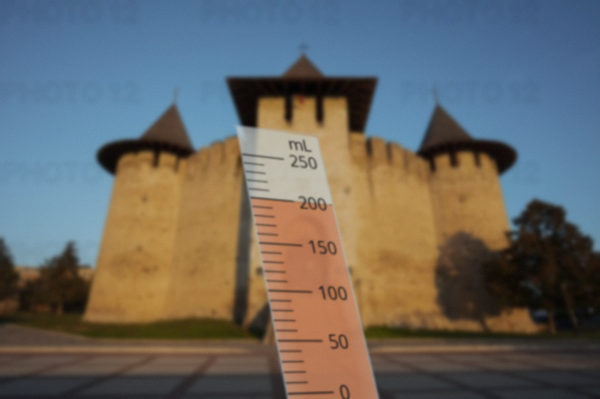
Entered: 200
